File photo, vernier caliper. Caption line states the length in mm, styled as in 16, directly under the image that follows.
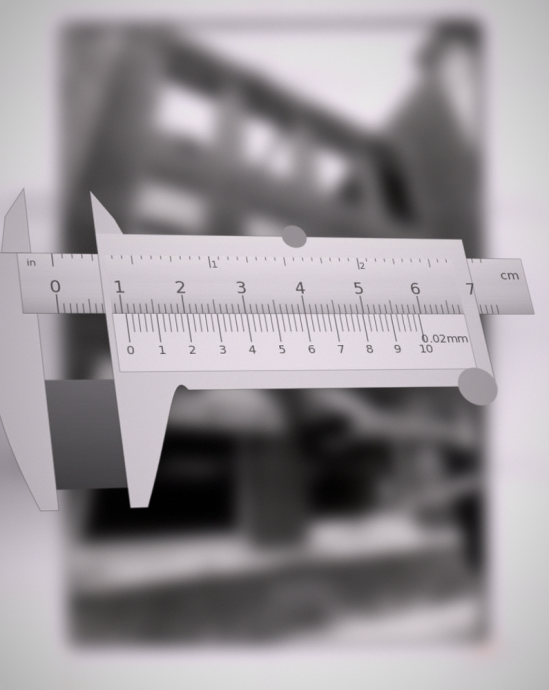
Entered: 10.6
